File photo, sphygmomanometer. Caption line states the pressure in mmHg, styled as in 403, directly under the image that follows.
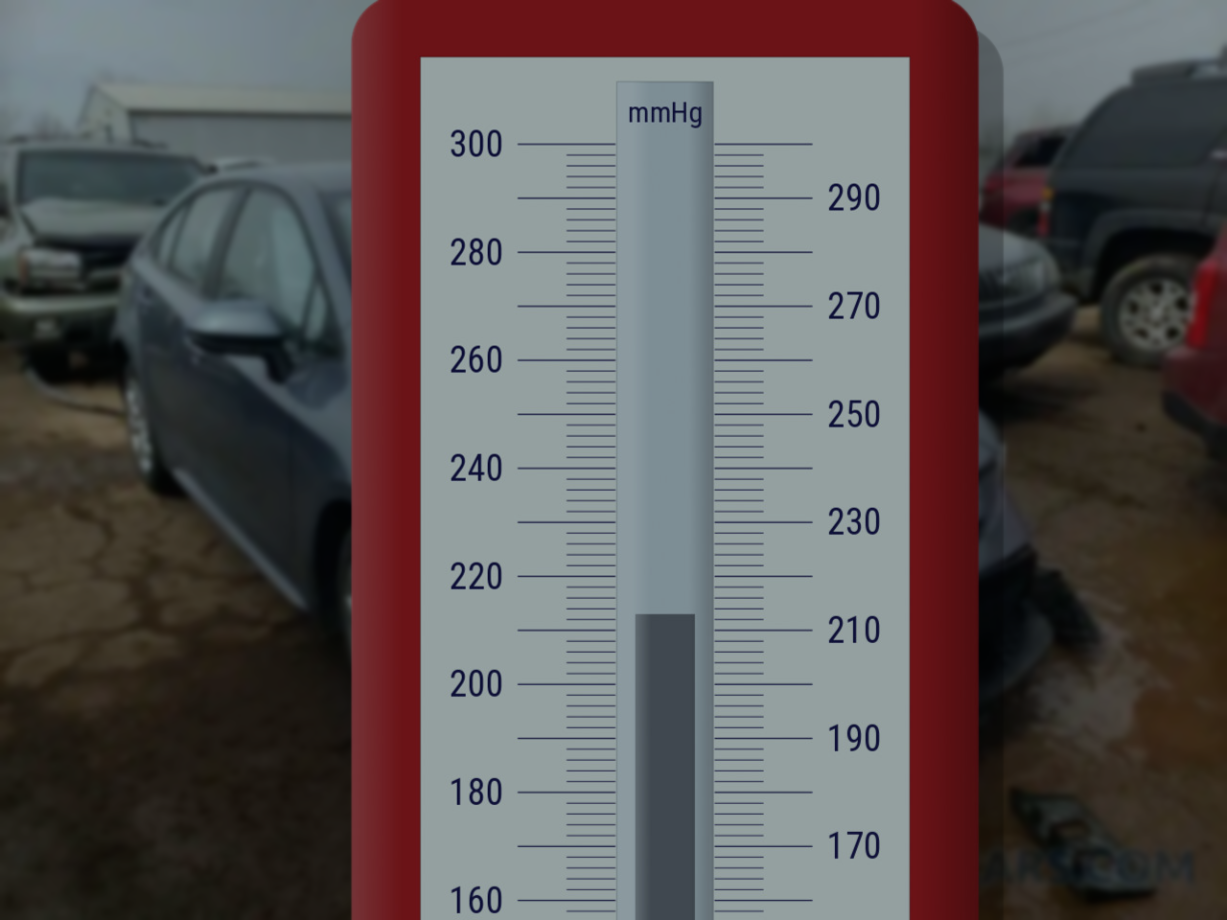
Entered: 213
